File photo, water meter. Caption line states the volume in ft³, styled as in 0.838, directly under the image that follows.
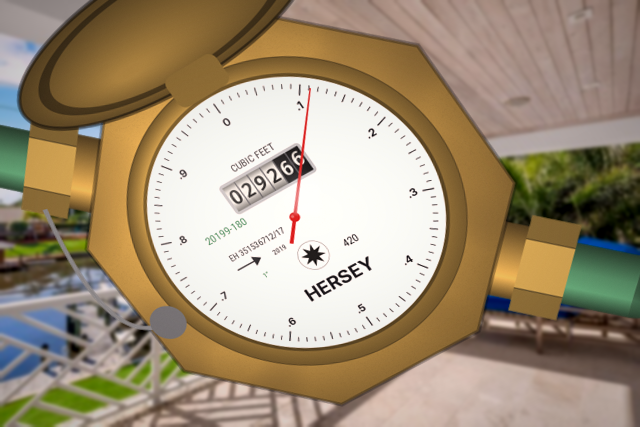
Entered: 29266.11
